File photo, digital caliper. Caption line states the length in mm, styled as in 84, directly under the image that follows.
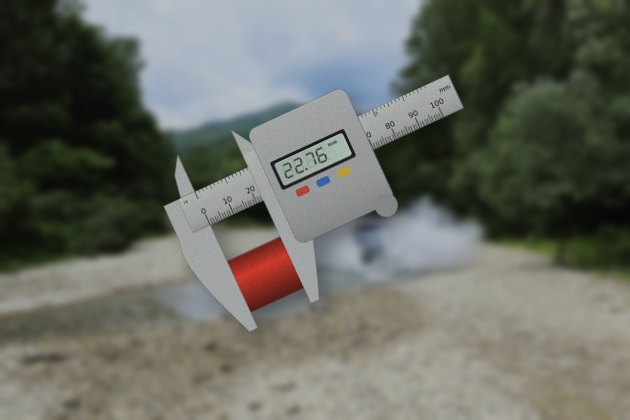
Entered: 22.76
